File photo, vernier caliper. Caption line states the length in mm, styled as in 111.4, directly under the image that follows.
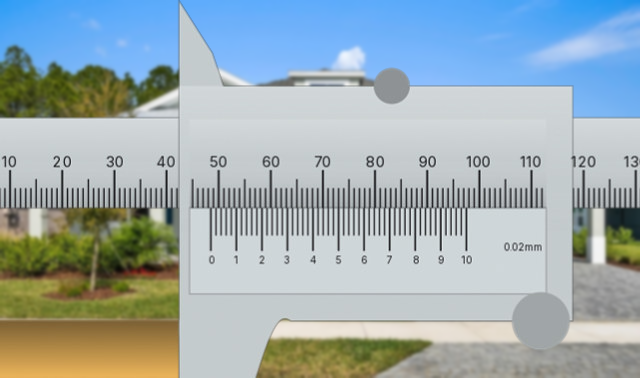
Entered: 48.5
